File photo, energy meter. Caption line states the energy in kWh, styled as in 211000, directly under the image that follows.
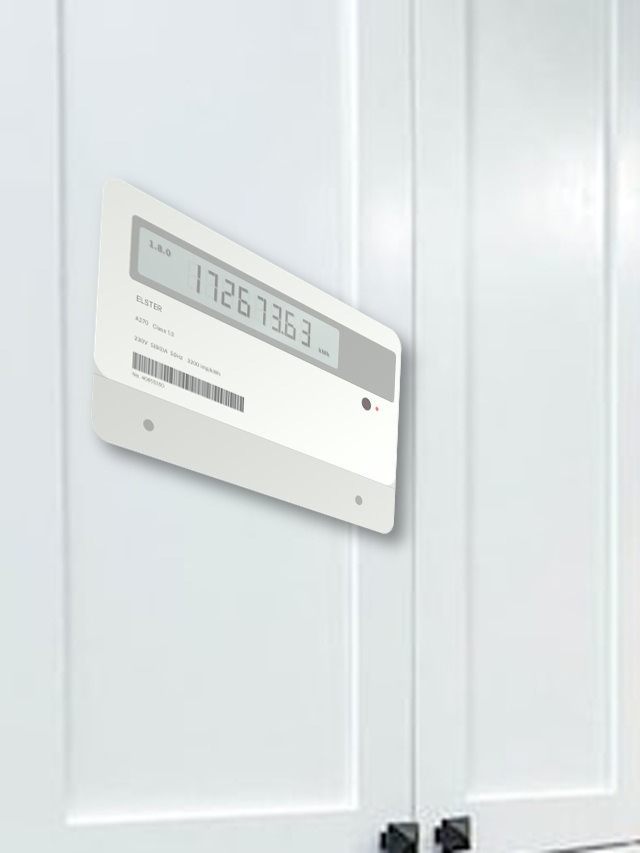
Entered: 172673.63
